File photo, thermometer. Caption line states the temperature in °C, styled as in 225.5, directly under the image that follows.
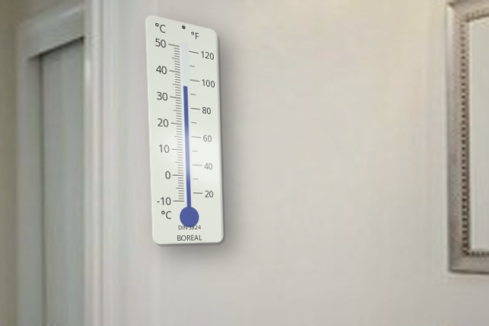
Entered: 35
